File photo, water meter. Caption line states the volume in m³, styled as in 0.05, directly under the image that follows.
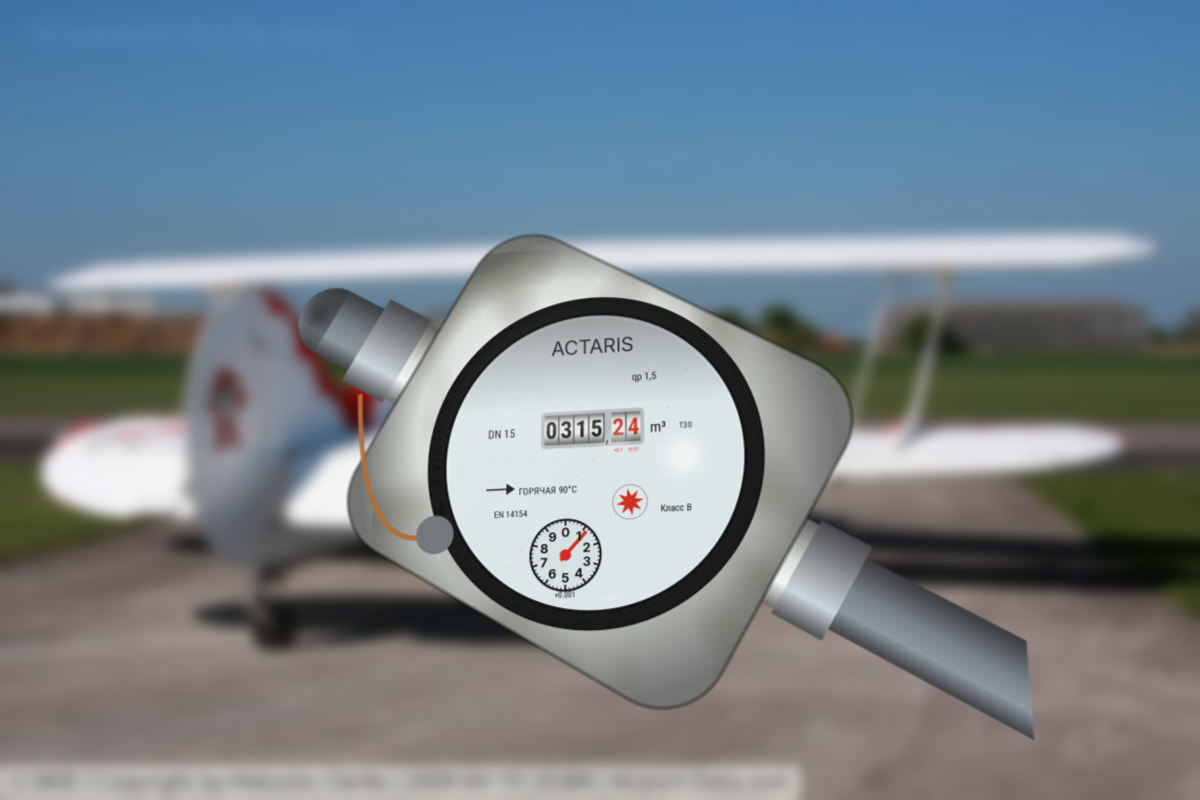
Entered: 315.241
